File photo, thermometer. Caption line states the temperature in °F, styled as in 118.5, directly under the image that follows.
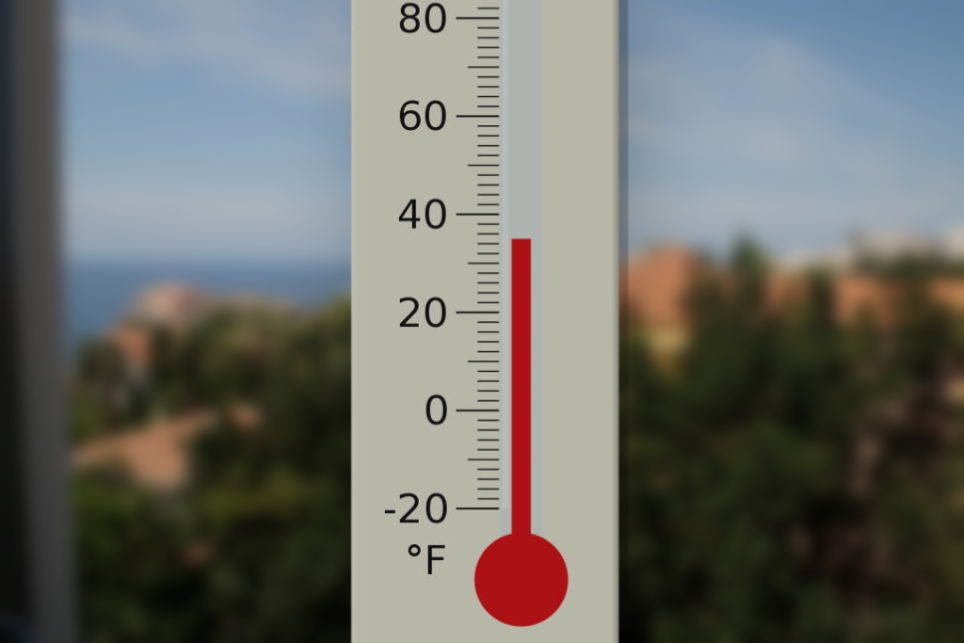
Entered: 35
